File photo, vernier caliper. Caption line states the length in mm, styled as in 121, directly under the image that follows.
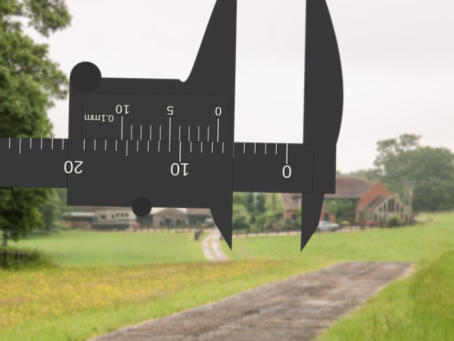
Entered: 6.5
